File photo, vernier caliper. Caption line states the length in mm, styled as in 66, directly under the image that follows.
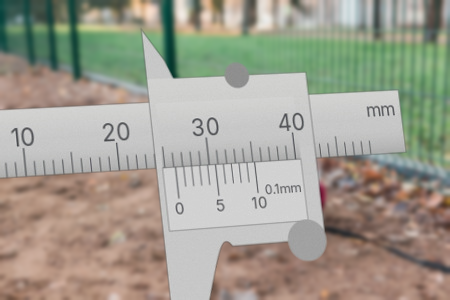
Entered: 26.2
